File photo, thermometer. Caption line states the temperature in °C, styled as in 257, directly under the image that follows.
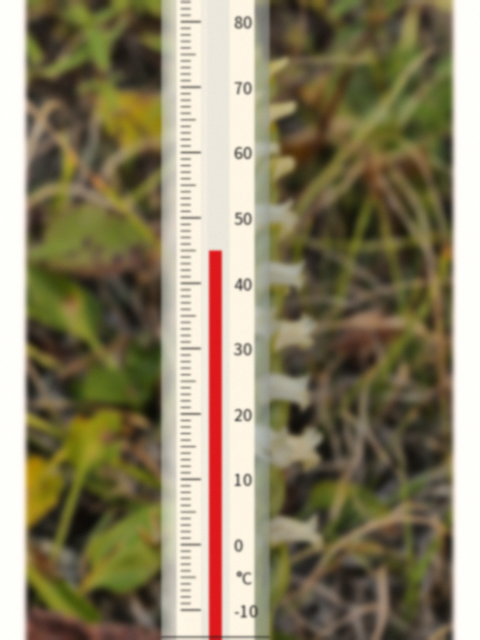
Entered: 45
